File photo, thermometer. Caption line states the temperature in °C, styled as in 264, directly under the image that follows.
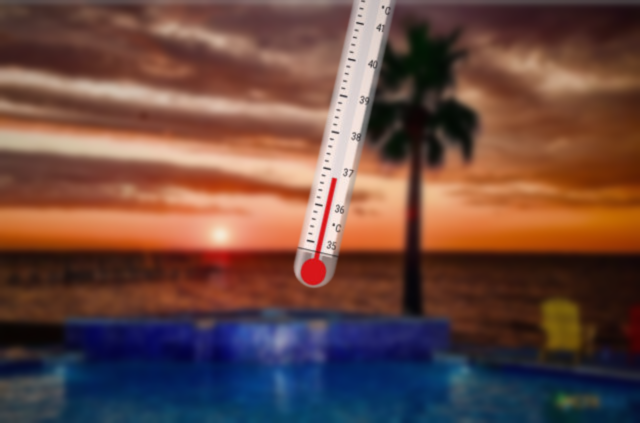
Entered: 36.8
